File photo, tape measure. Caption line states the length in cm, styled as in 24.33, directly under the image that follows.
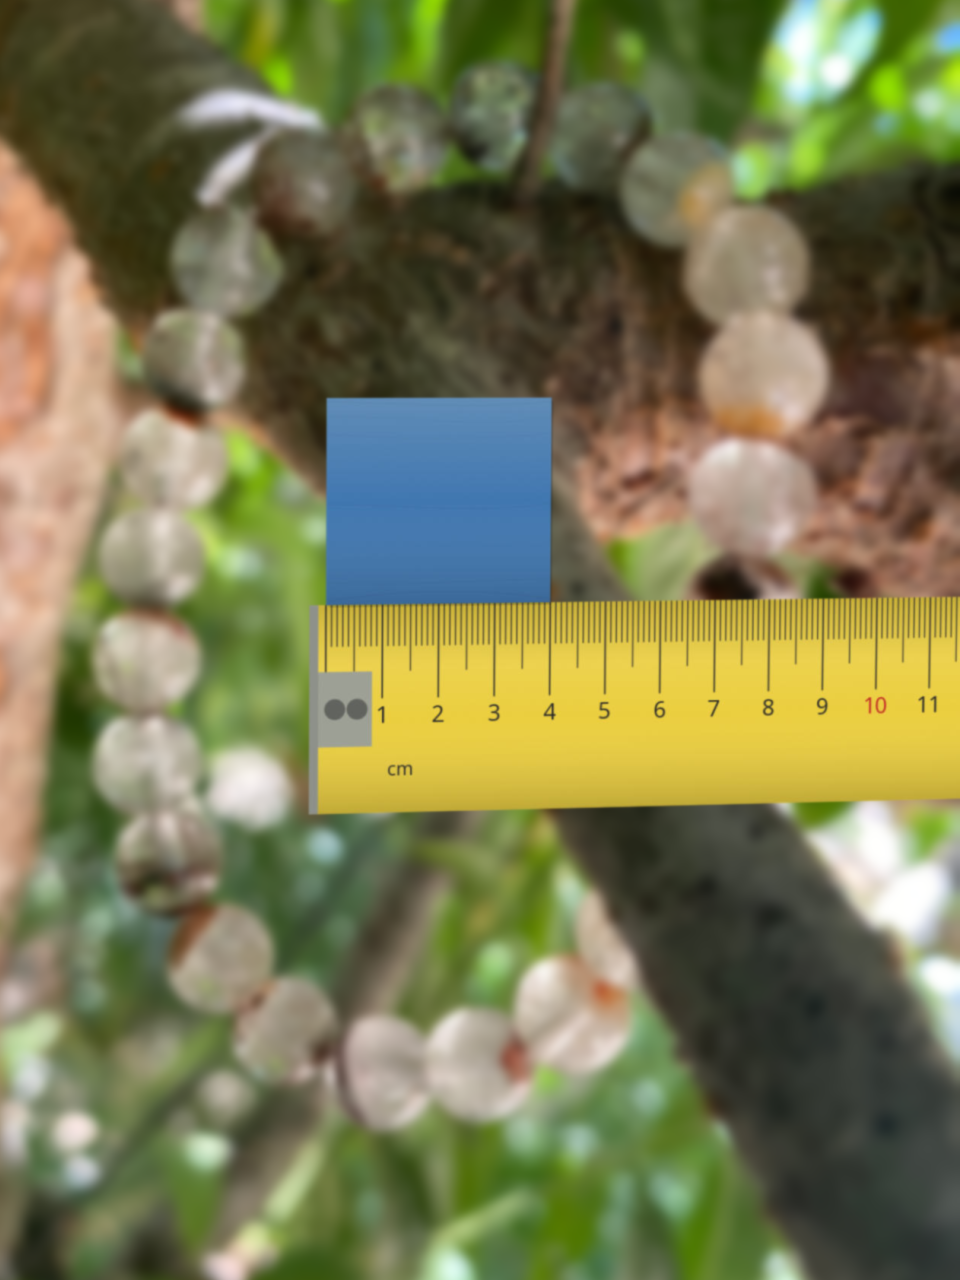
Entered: 4
